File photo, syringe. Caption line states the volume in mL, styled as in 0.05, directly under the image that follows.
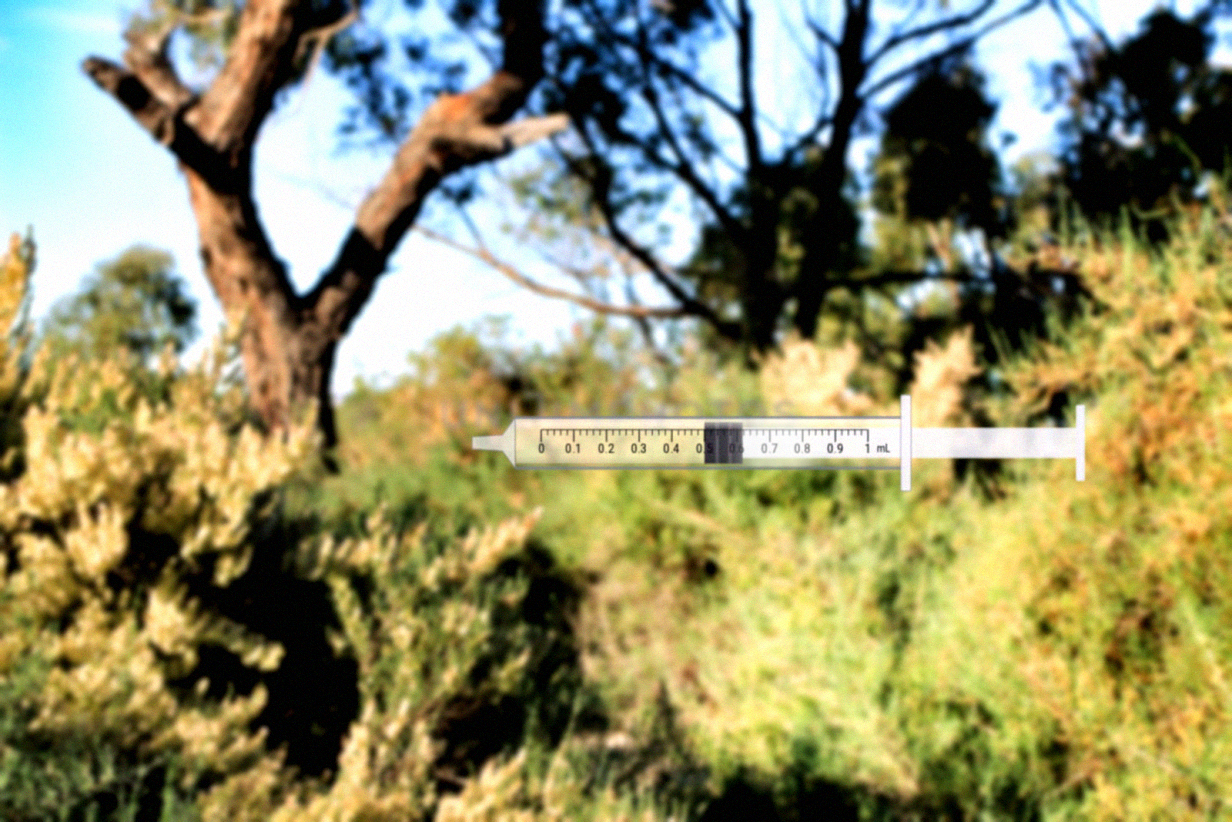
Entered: 0.5
